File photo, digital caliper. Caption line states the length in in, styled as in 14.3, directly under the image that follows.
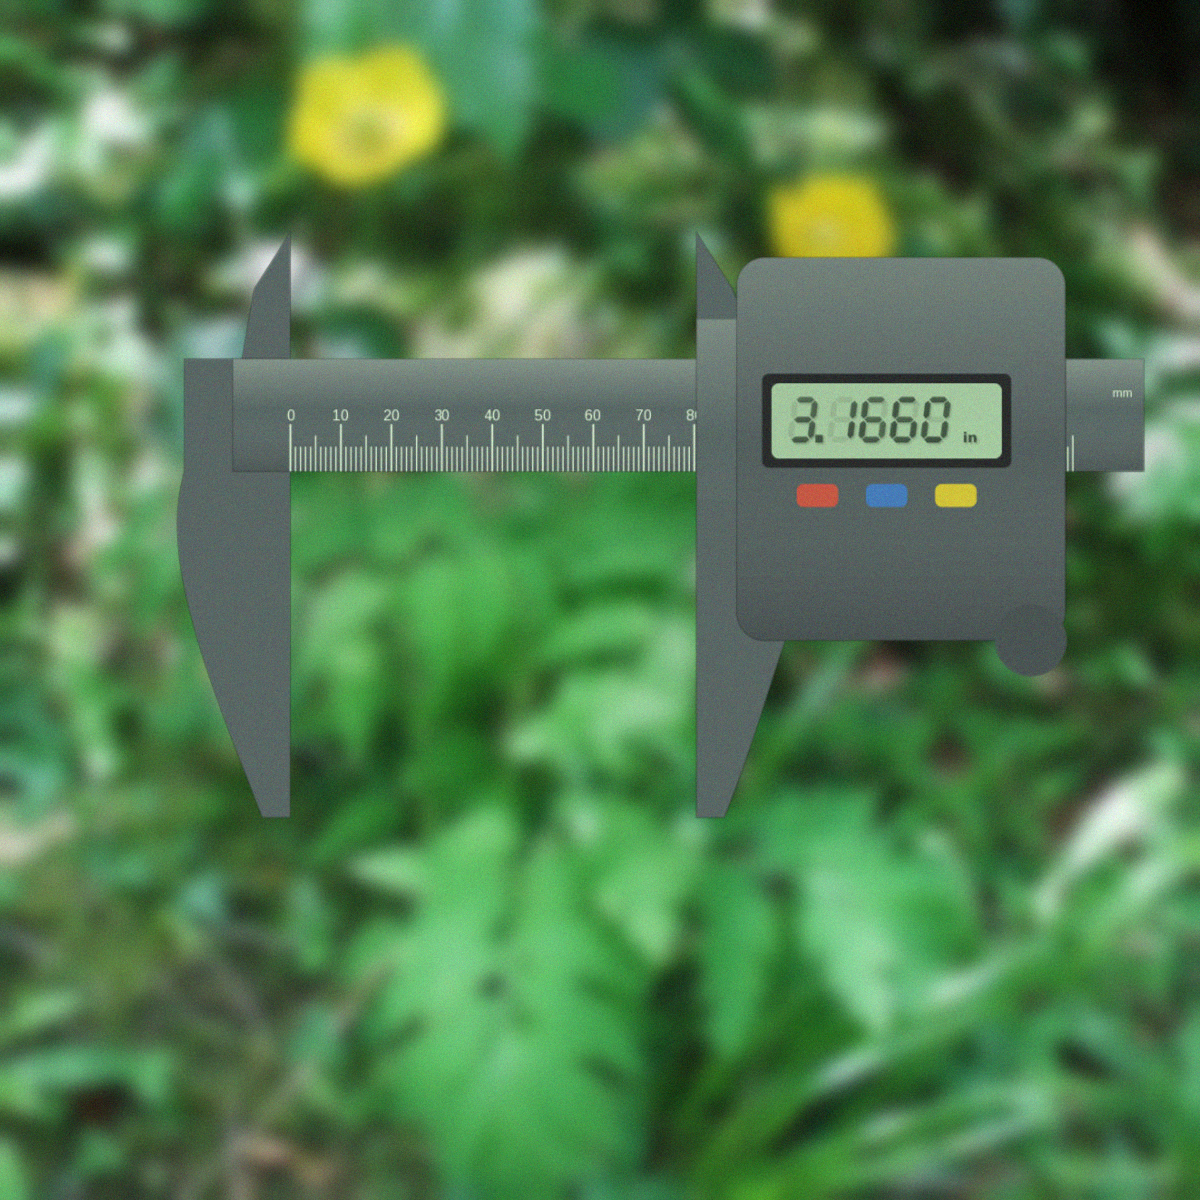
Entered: 3.1660
